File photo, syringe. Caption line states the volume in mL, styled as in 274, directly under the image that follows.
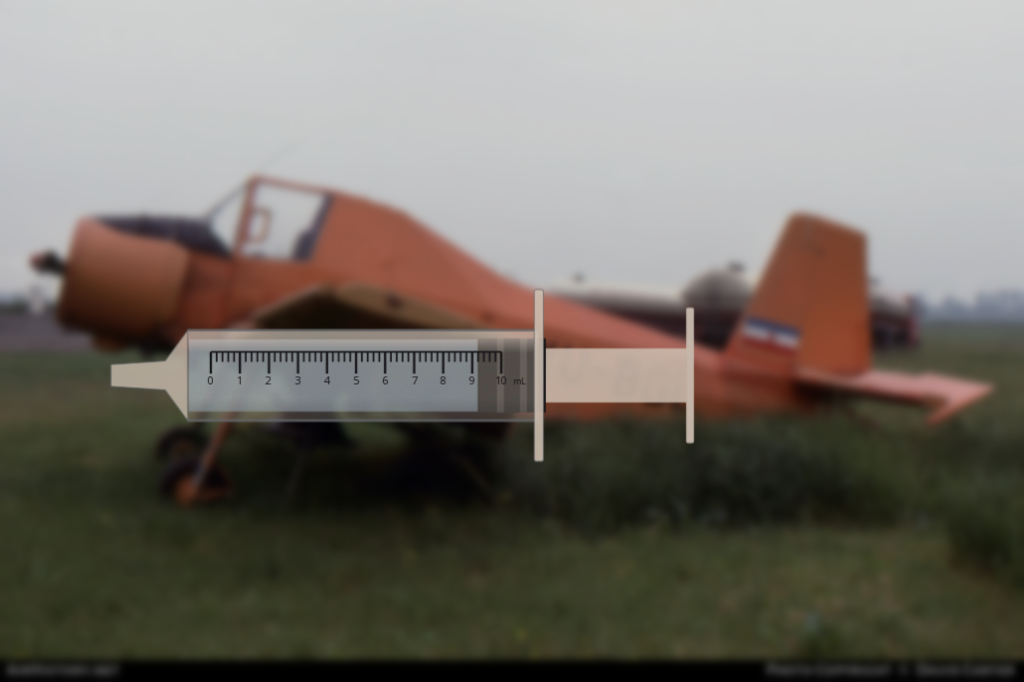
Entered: 9.2
